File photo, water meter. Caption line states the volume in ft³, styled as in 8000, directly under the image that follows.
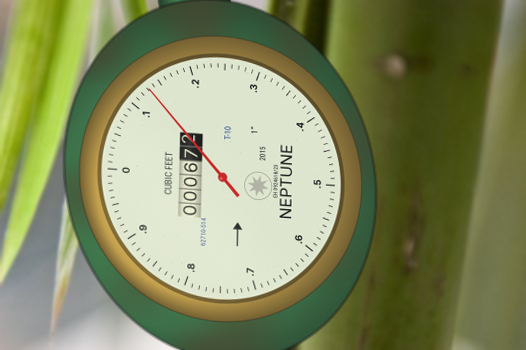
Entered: 672.13
